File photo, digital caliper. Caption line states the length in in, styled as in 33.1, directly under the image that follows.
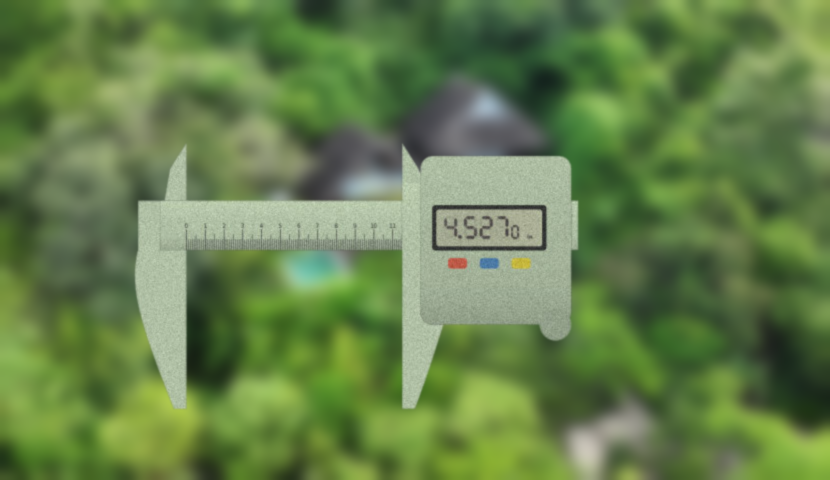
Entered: 4.5270
